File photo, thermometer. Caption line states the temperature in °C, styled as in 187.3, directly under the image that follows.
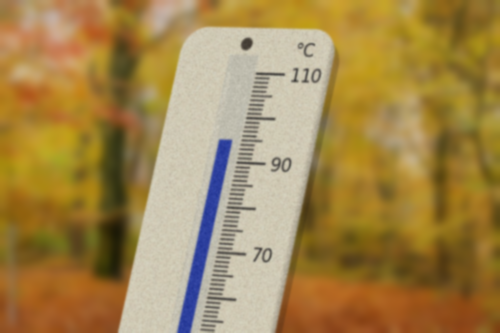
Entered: 95
